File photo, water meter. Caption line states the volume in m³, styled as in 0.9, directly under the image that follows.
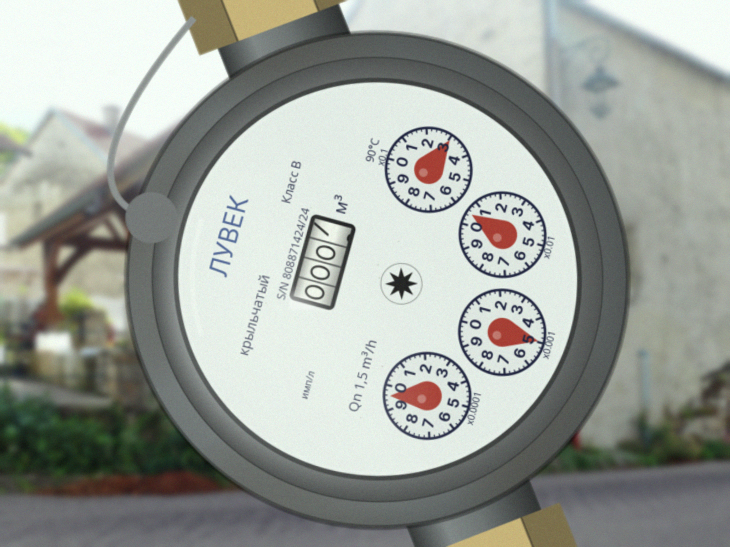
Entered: 7.3049
